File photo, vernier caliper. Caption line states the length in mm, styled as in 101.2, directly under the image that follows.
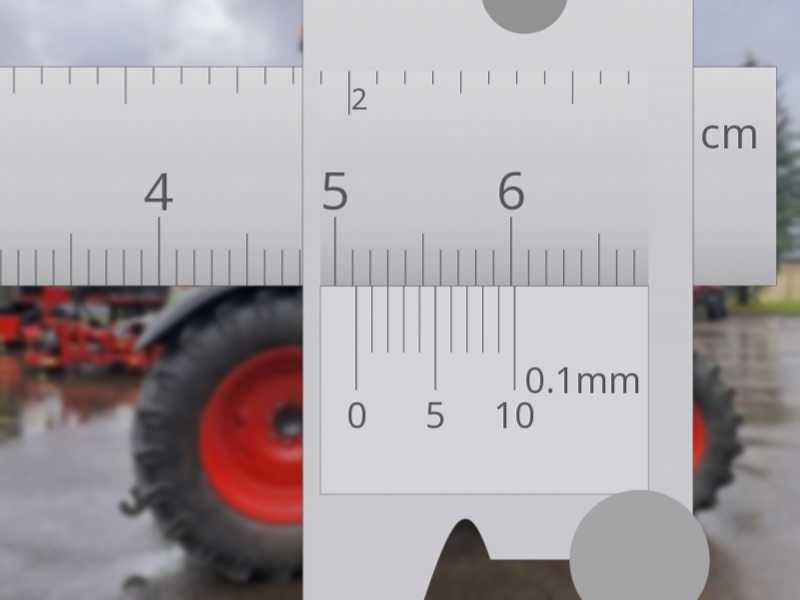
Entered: 51.2
